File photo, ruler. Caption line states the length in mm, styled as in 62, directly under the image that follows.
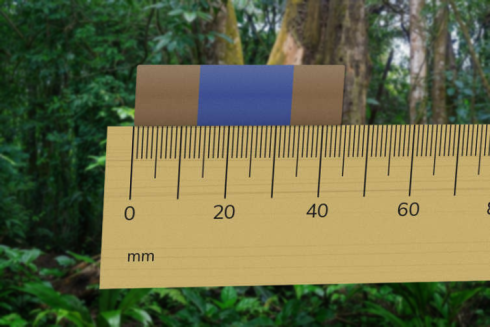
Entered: 44
